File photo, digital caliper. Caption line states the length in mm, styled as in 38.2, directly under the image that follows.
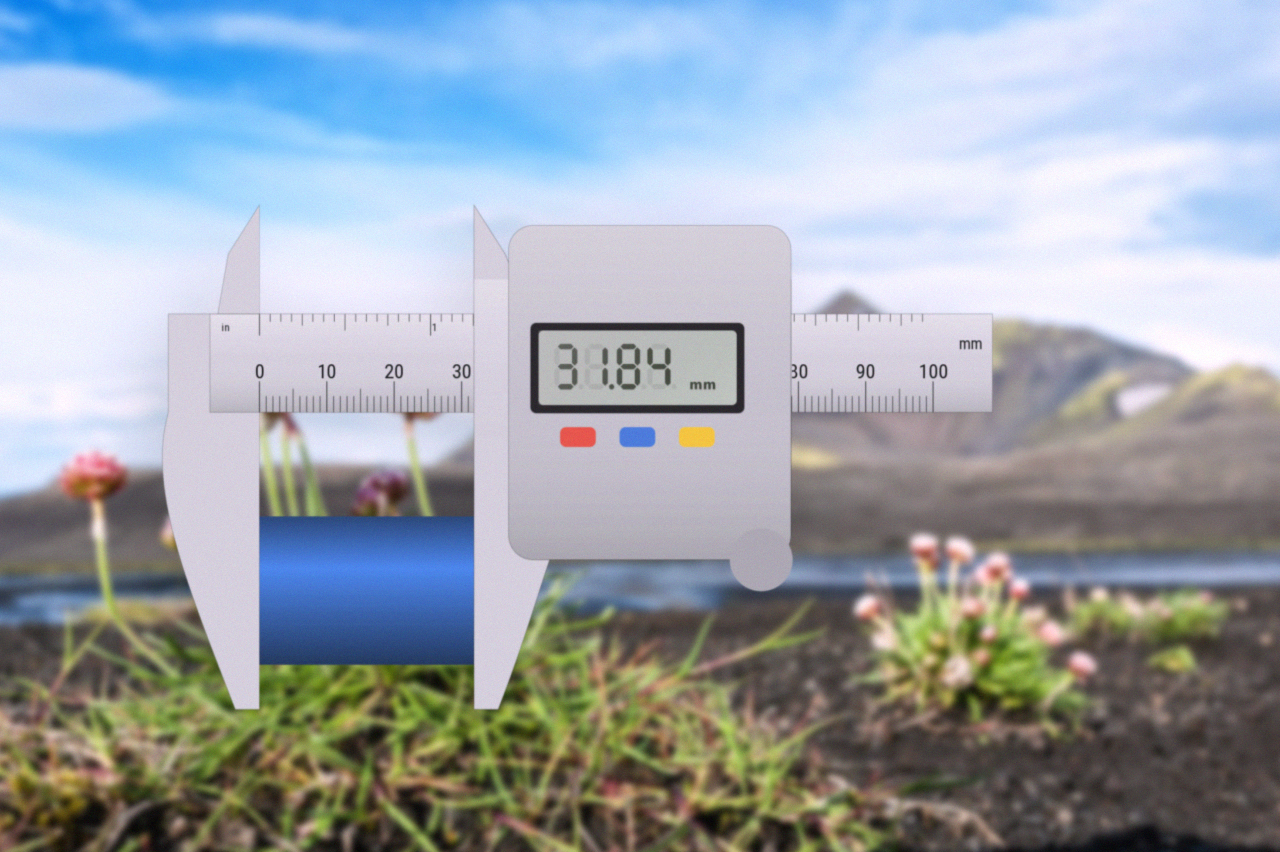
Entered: 31.84
